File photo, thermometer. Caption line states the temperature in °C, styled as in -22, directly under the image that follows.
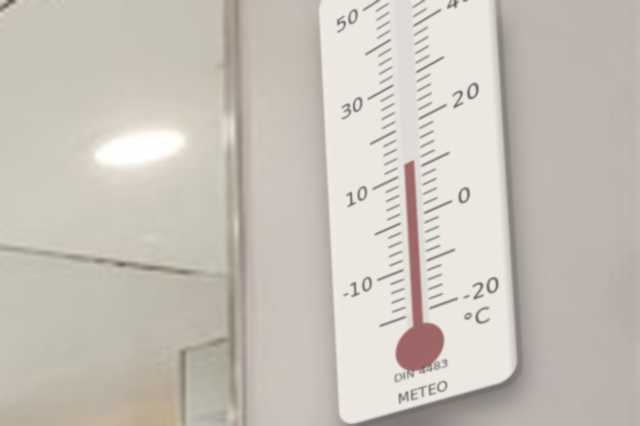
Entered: 12
